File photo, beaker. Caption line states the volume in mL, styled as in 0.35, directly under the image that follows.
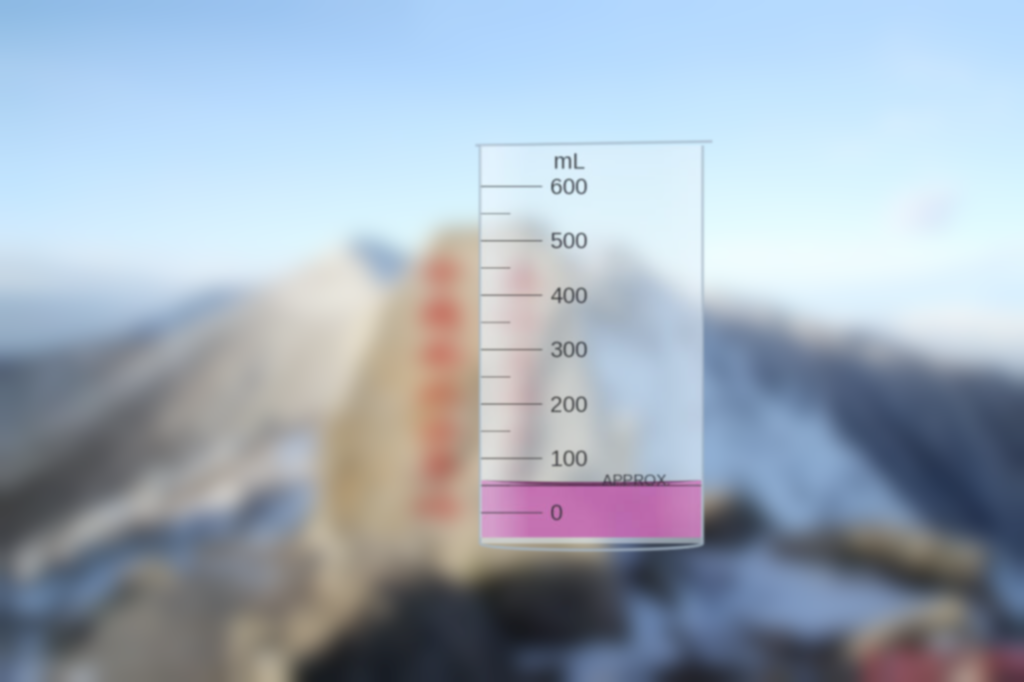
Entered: 50
